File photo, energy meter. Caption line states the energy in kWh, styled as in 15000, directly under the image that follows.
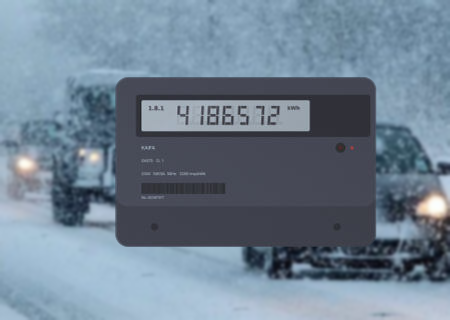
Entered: 4186572
